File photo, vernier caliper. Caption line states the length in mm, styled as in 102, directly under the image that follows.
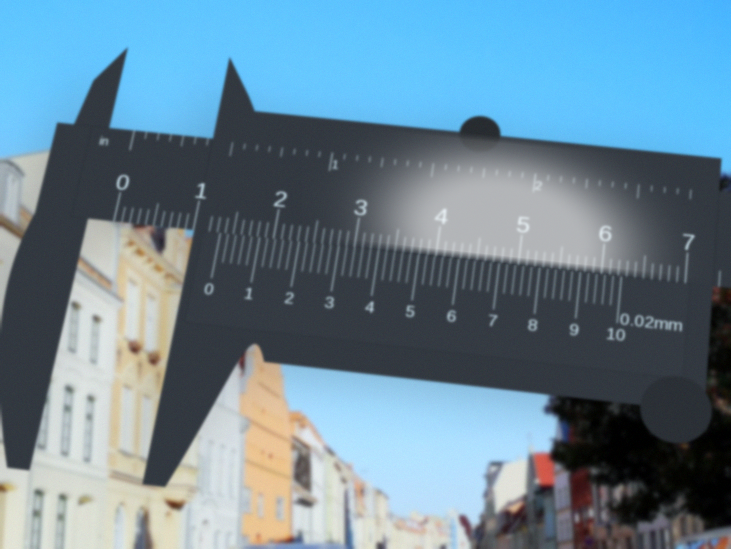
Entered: 13.4
